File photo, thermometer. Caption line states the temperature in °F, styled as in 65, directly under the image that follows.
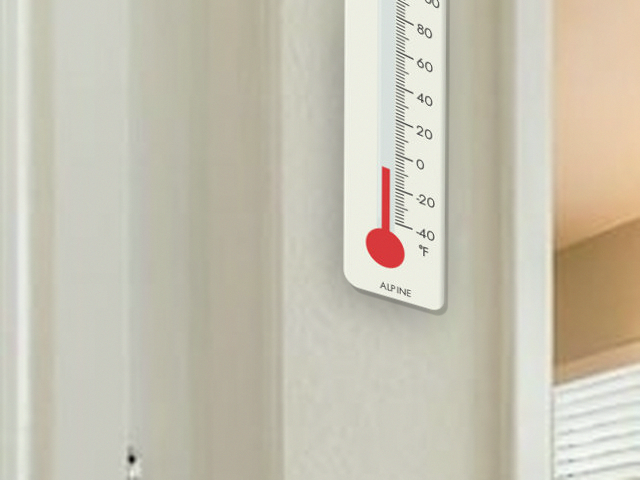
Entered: -10
